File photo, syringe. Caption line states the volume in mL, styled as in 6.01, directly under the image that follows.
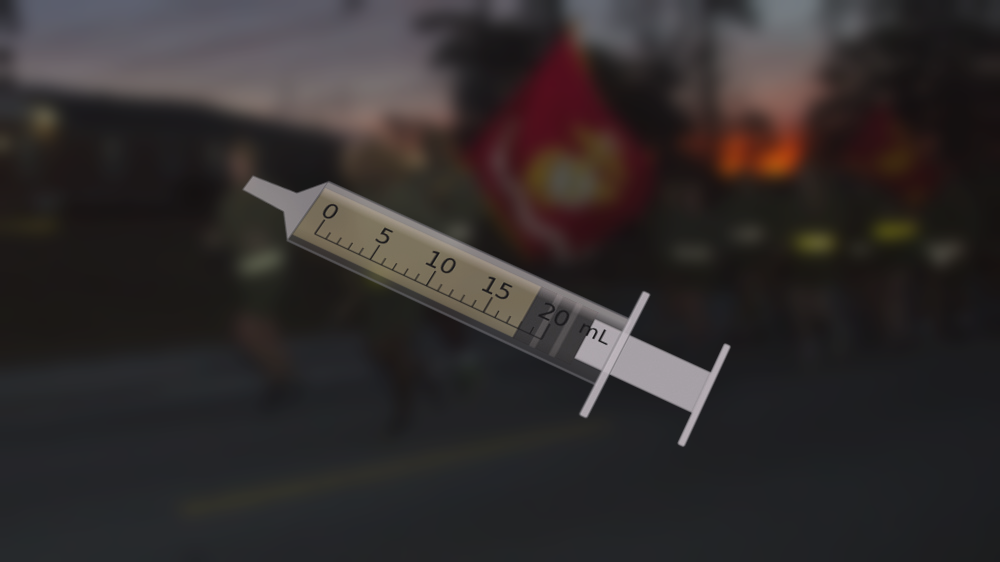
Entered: 18
